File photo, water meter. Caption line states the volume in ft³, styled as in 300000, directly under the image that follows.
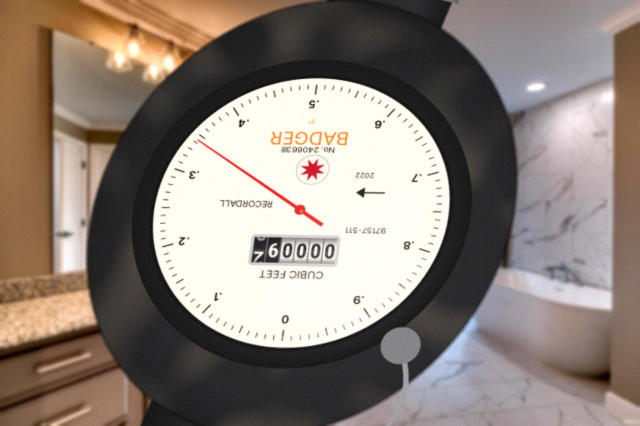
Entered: 92.34
